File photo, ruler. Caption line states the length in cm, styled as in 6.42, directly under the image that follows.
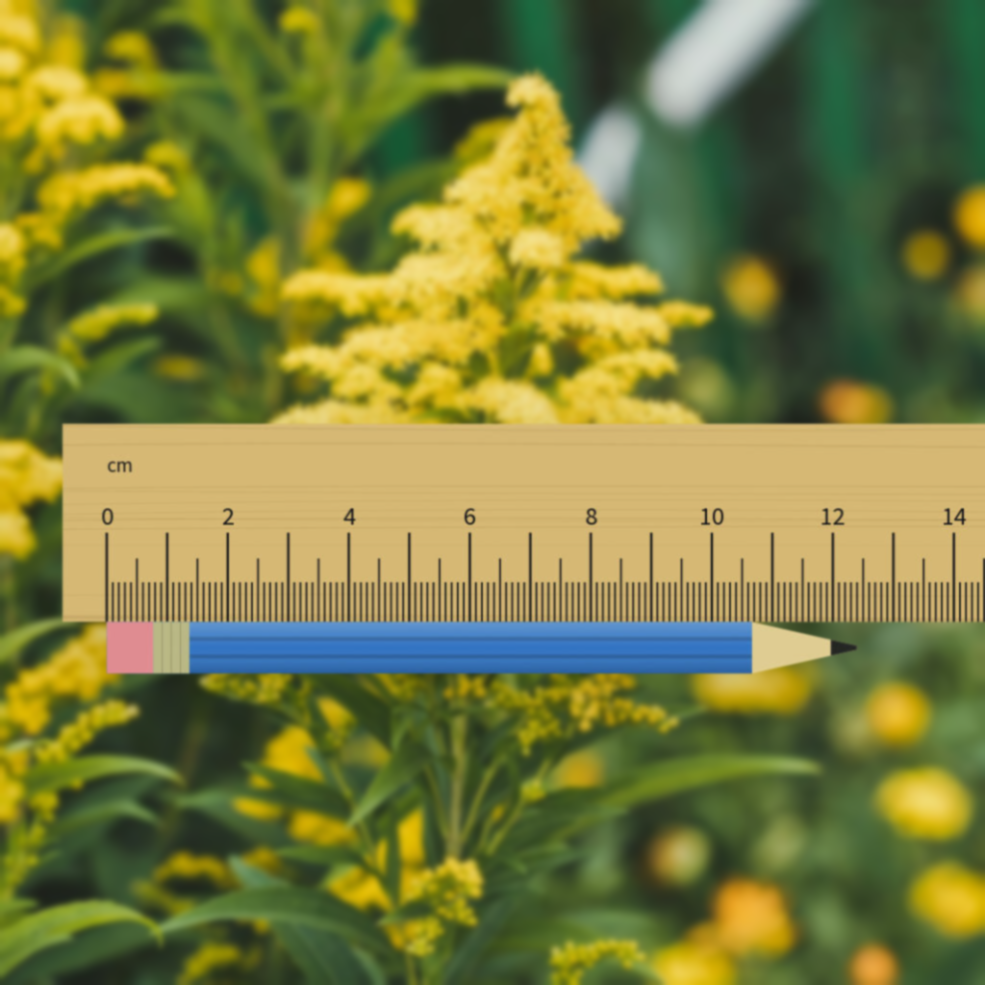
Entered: 12.4
